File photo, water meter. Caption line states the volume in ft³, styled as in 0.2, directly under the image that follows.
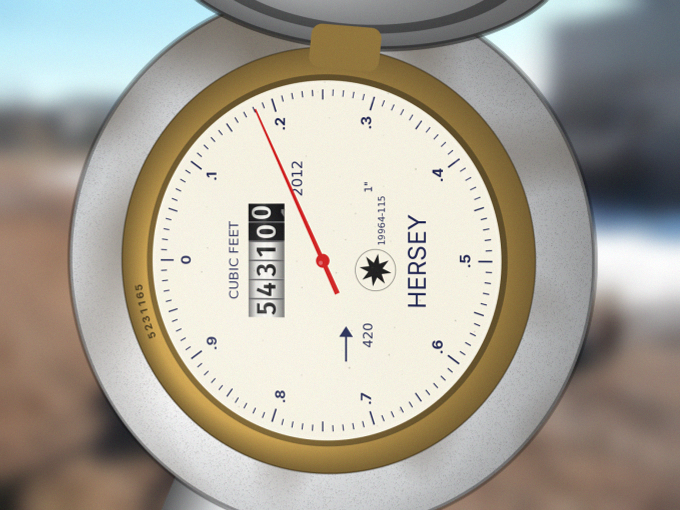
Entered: 543100.18
